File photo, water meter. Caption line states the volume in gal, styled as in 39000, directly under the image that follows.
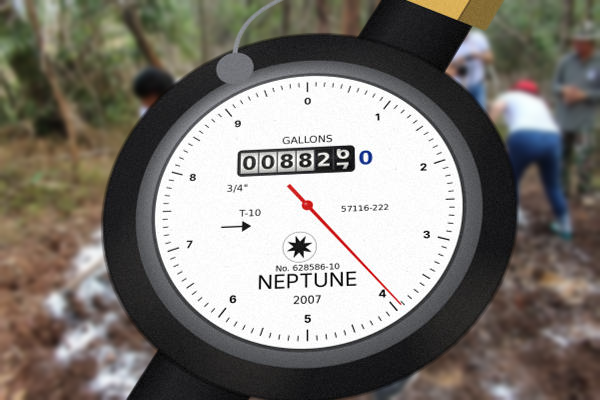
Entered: 88263.9
